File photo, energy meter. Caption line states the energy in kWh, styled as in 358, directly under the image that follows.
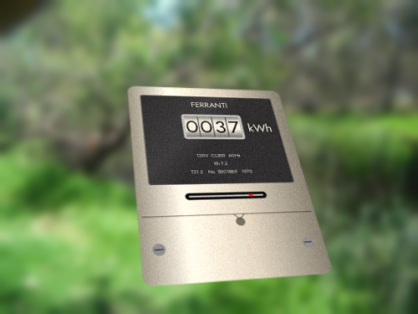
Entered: 37
